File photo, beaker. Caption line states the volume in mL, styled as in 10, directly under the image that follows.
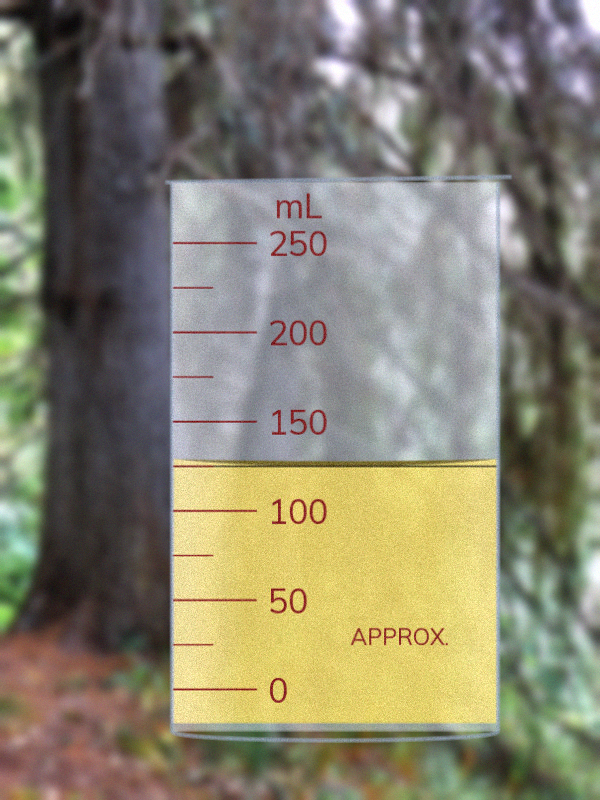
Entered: 125
